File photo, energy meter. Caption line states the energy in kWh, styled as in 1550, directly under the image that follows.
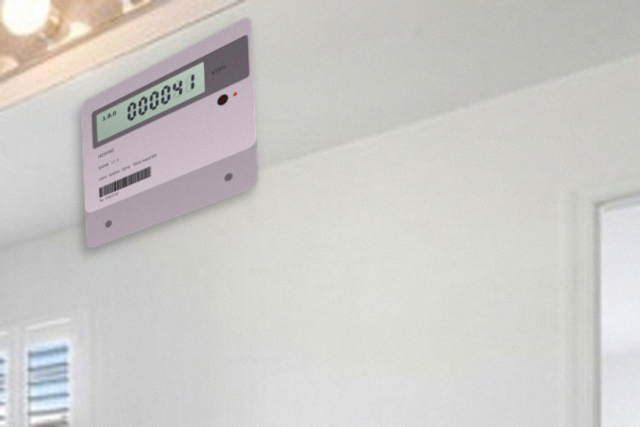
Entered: 41
